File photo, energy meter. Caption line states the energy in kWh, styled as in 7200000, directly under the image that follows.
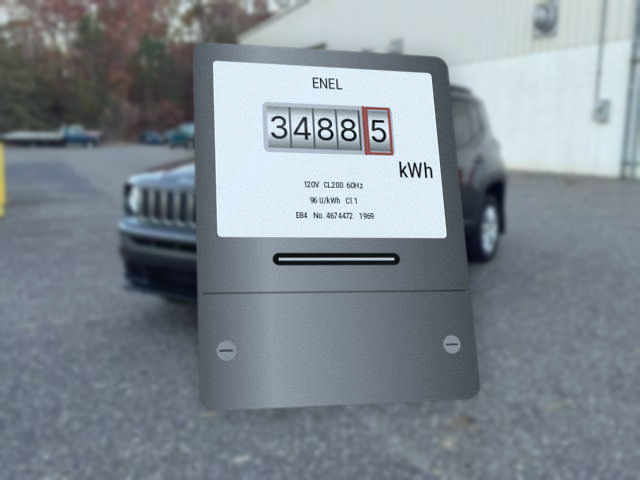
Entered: 3488.5
